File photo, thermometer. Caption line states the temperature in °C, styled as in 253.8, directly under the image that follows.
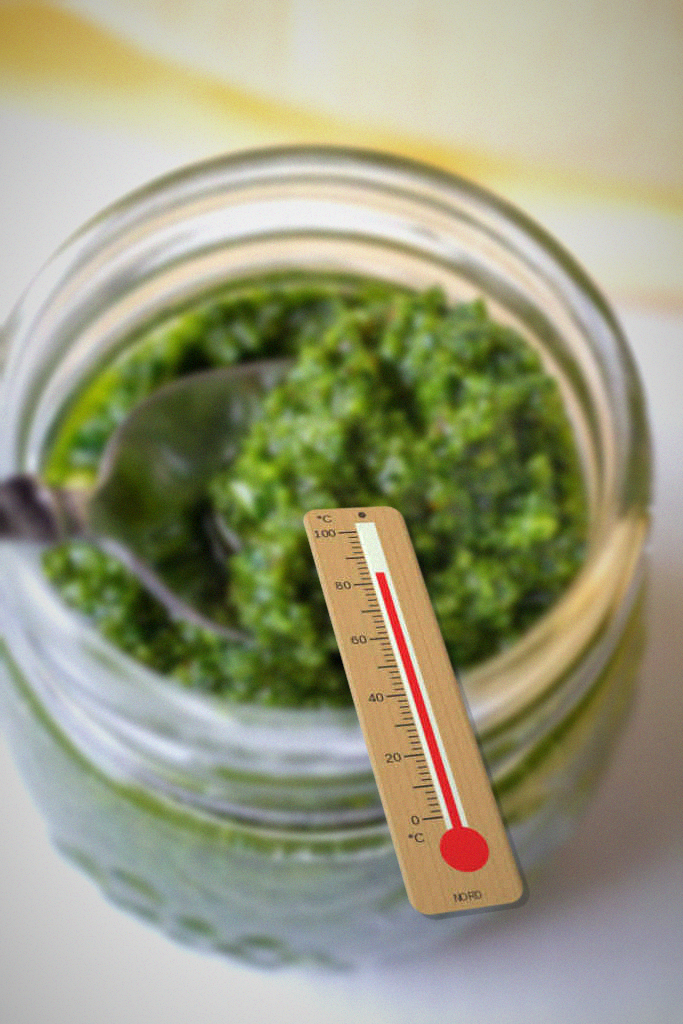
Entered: 84
